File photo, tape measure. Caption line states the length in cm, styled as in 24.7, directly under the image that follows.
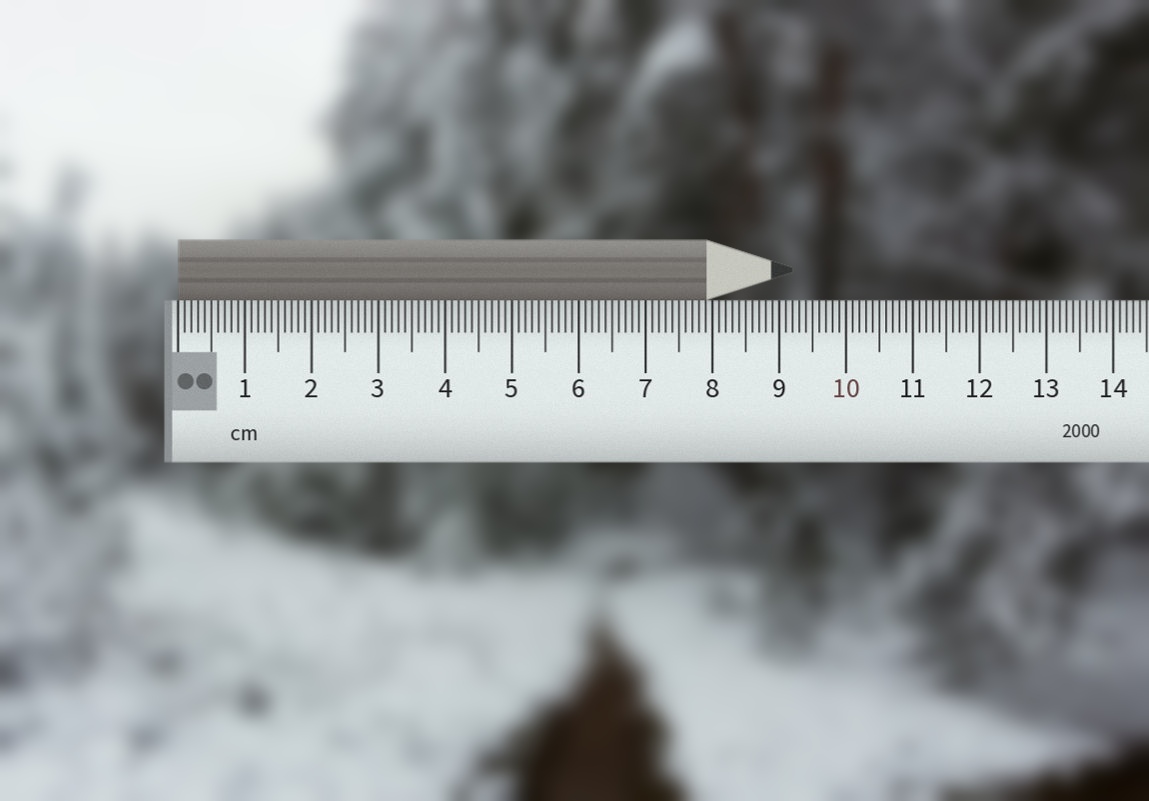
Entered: 9.2
